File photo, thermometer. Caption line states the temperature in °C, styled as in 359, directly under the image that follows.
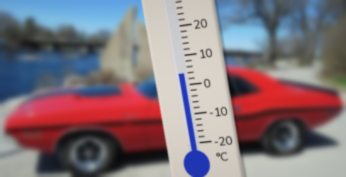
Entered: 4
